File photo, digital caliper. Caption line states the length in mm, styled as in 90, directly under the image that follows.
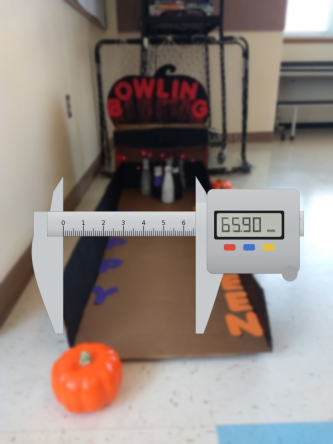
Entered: 65.90
